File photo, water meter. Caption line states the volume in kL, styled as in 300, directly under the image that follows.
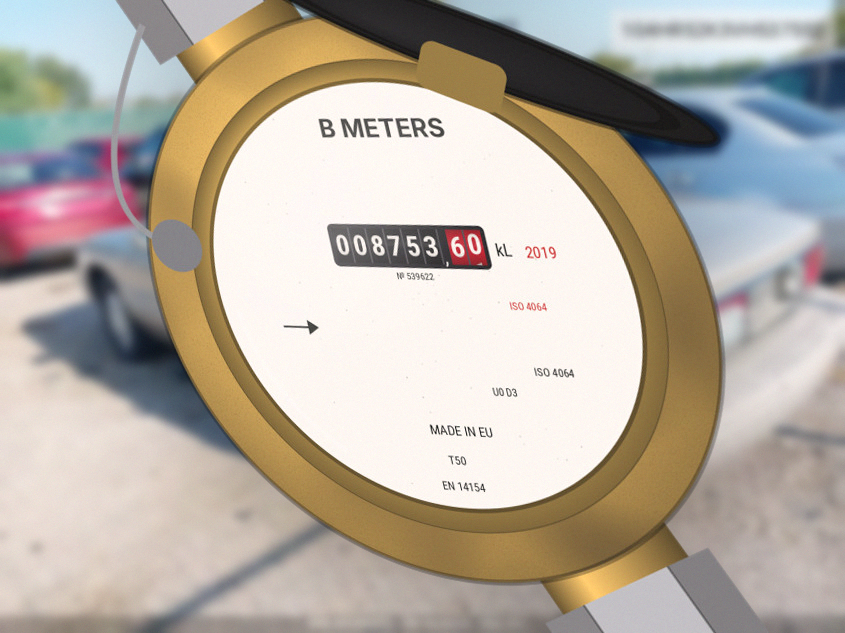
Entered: 8753.60
